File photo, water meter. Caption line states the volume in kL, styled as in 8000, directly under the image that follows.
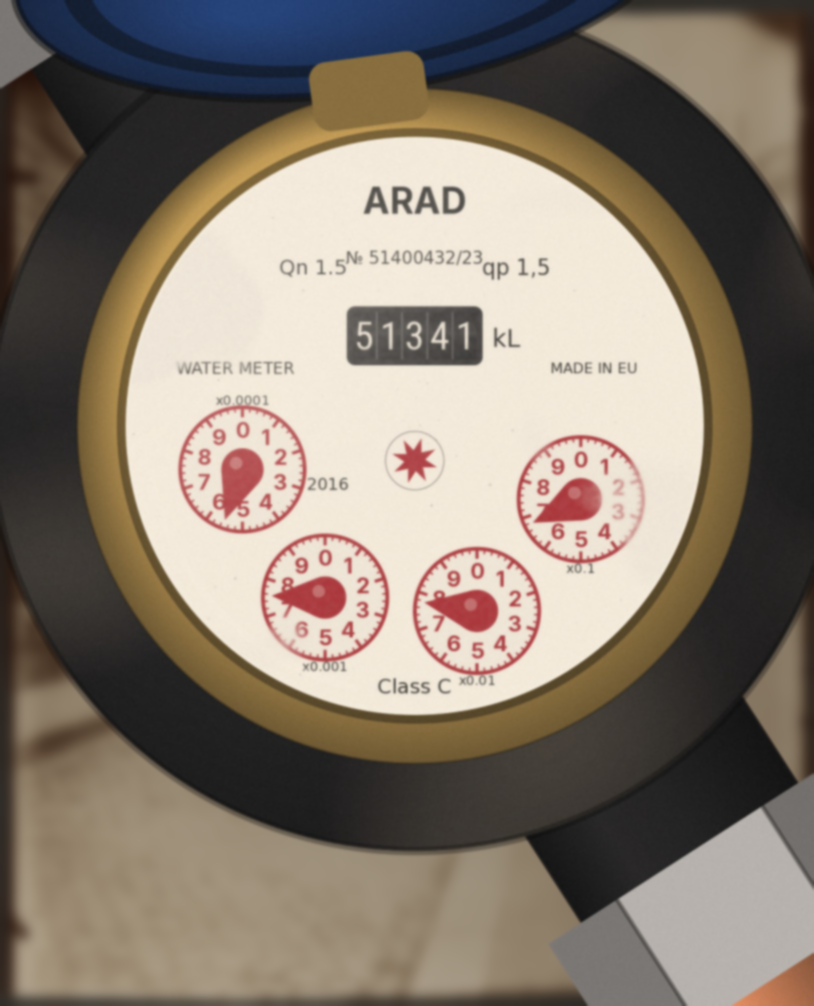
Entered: 51341.6775
